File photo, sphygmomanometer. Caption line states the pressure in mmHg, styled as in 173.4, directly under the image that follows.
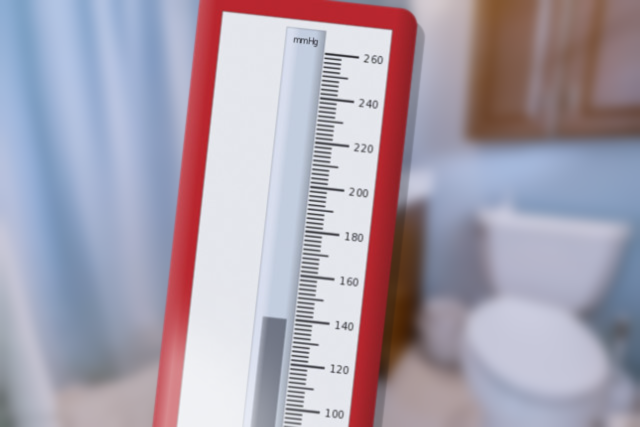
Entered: 140
